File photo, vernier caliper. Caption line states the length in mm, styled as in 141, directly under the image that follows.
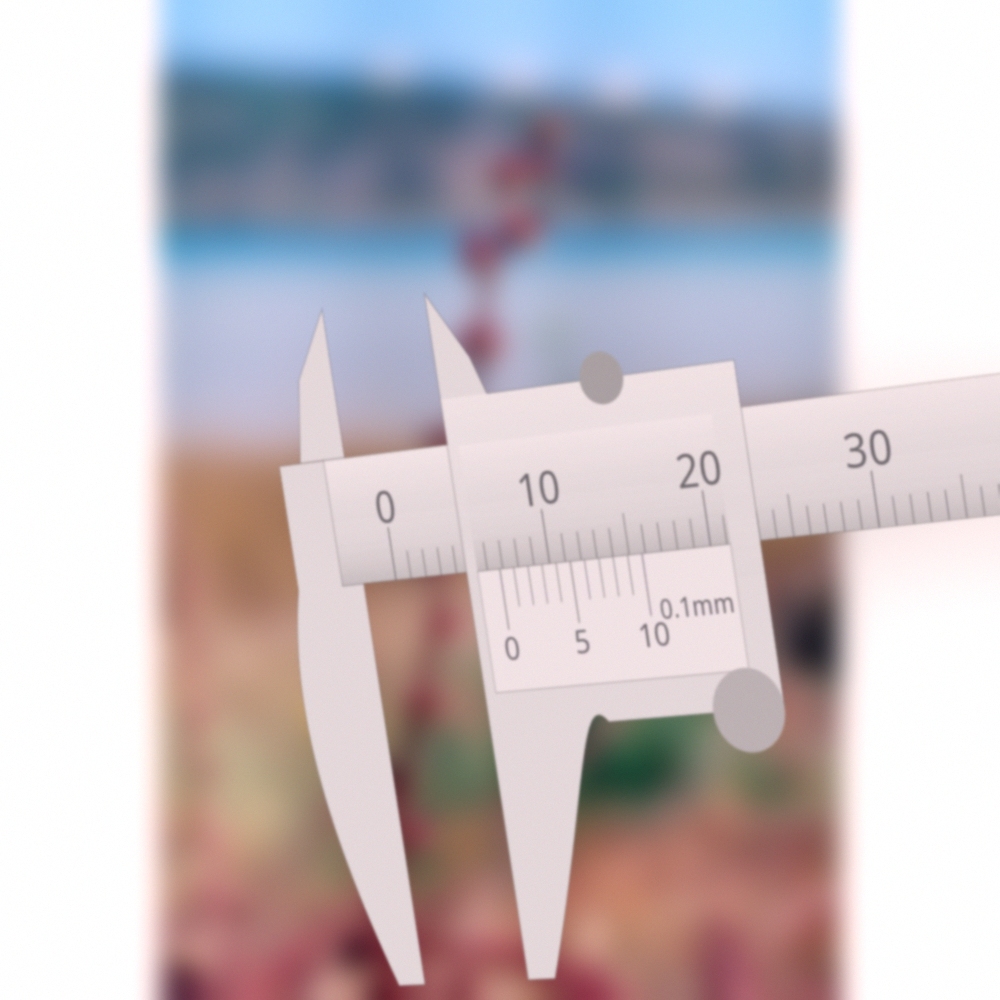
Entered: 6.8
